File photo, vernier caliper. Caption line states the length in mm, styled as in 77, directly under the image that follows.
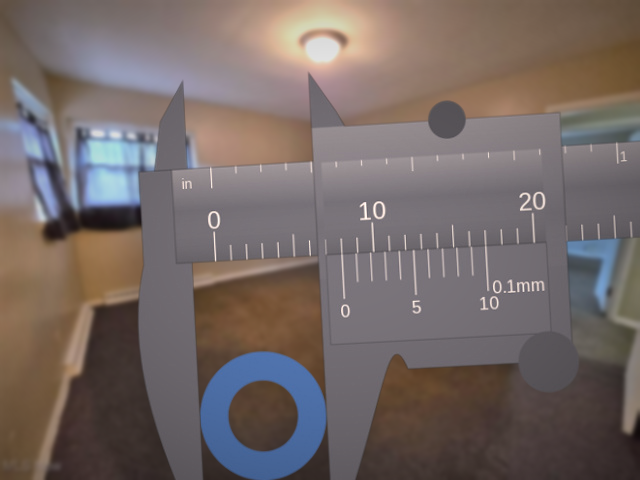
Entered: 8.0
